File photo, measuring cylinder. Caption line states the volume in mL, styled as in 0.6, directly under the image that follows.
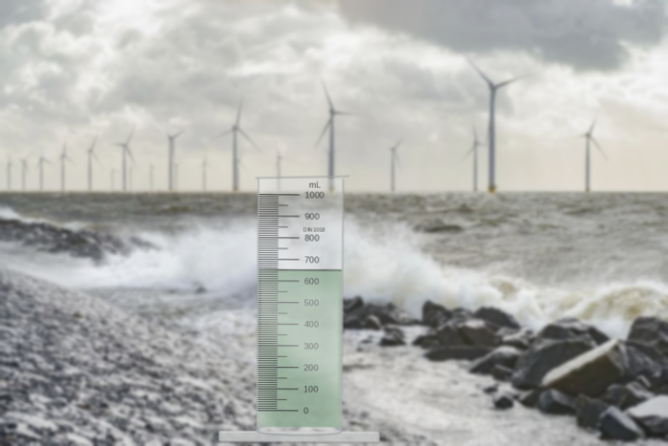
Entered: 650
